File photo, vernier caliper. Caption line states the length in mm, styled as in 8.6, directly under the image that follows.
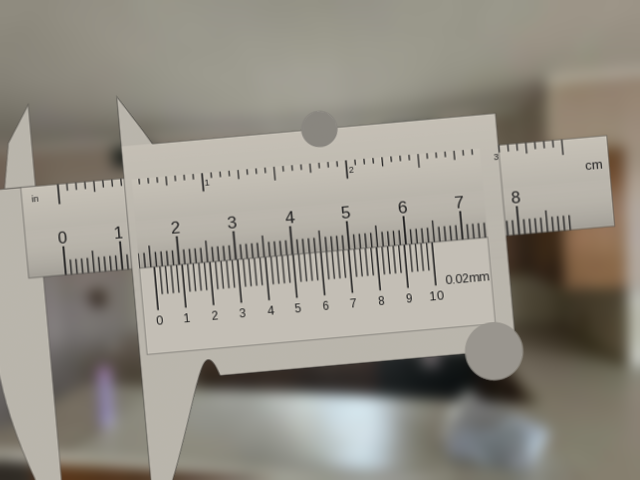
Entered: 15.6
